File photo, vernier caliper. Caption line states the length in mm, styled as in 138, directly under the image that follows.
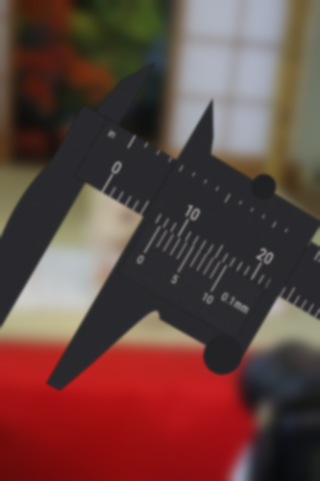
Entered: 7.6
